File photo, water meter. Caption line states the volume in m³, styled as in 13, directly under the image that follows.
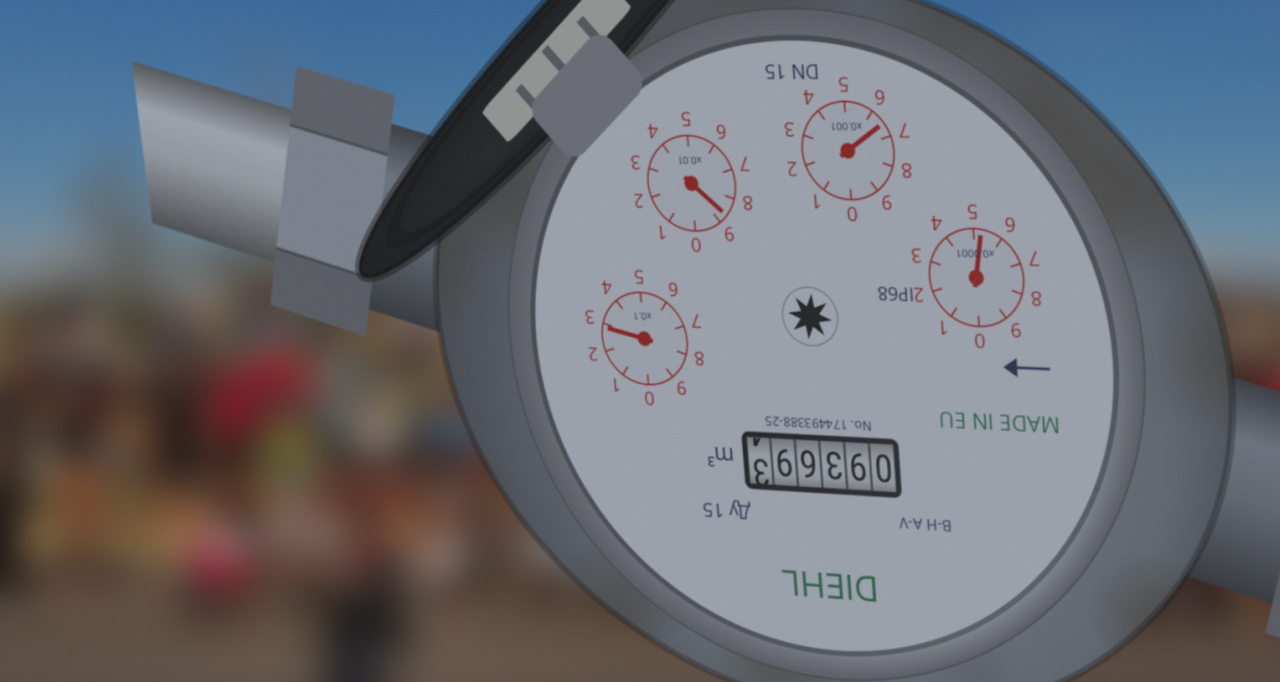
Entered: 93693.2865
